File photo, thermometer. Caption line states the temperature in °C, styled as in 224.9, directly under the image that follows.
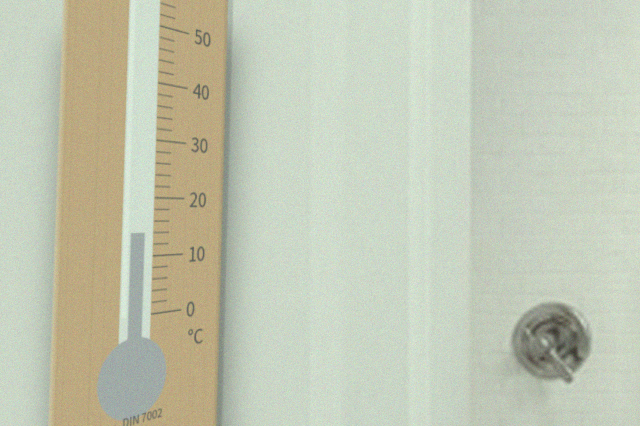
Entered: 14
